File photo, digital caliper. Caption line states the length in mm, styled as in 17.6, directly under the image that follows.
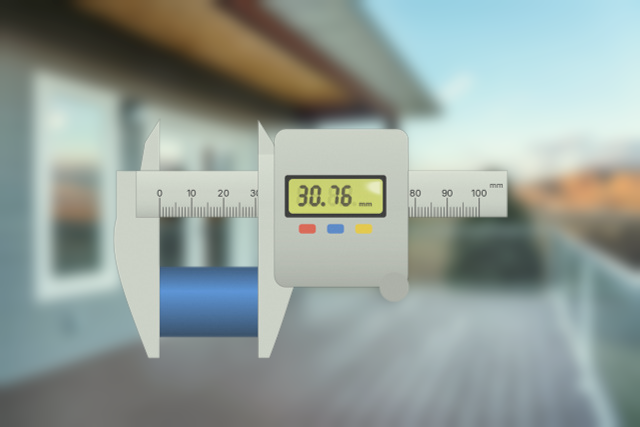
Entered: 30.76
